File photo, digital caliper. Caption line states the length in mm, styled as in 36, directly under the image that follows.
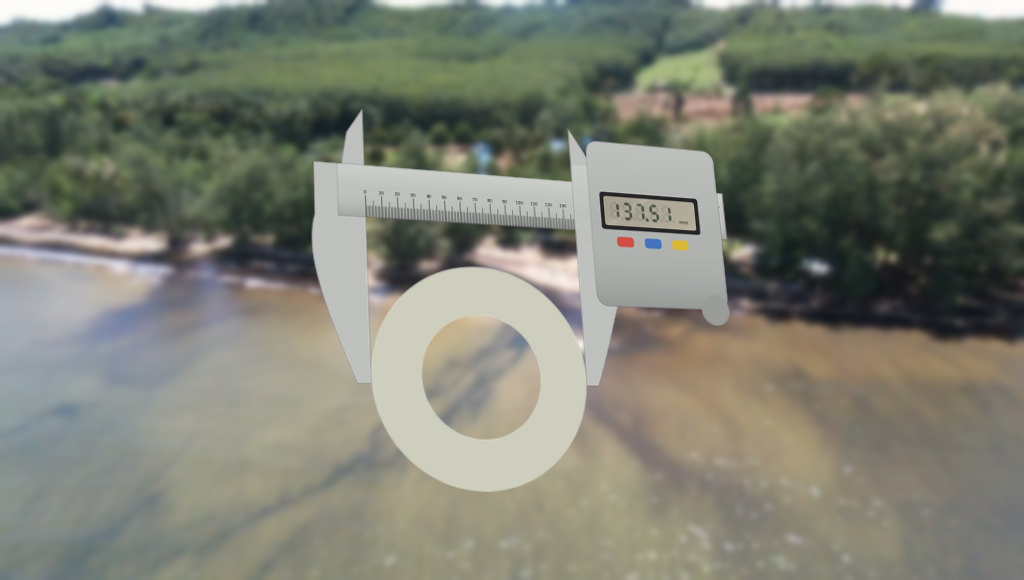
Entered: 137.51
